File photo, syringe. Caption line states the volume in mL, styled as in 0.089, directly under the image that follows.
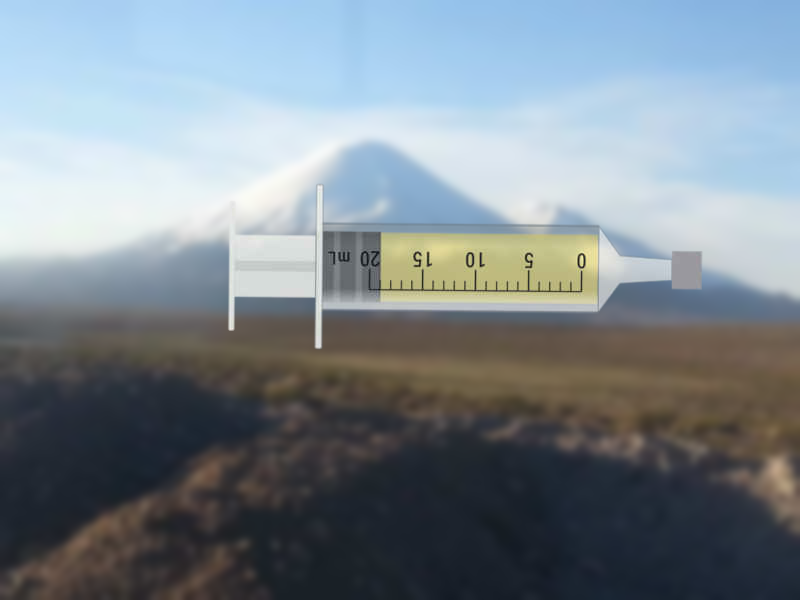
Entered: 19
